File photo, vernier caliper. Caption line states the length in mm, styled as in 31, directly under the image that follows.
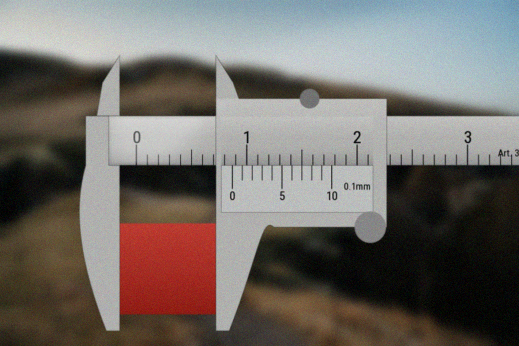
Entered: 8.7
